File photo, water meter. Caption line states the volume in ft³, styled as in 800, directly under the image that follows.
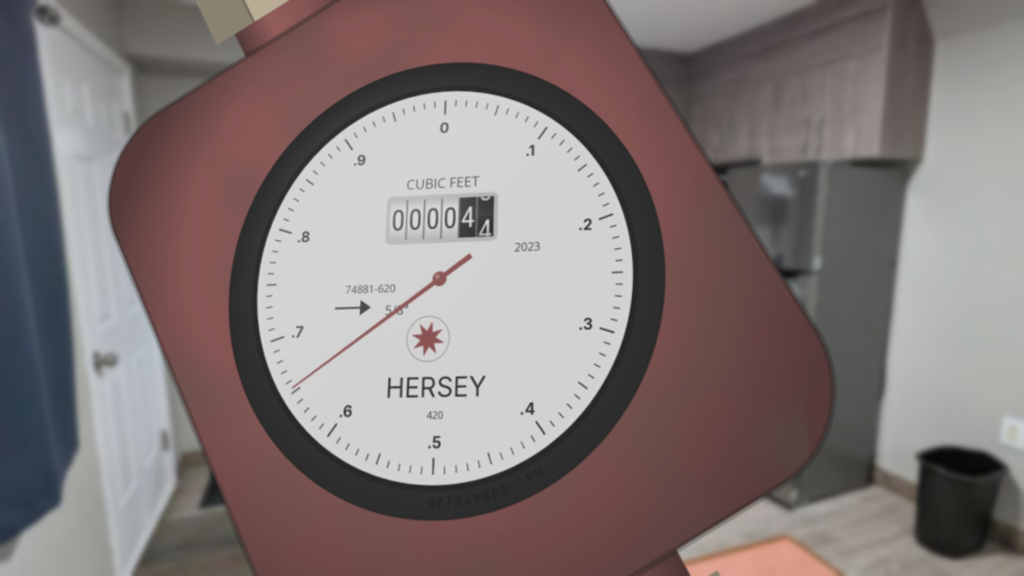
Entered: 43.65
